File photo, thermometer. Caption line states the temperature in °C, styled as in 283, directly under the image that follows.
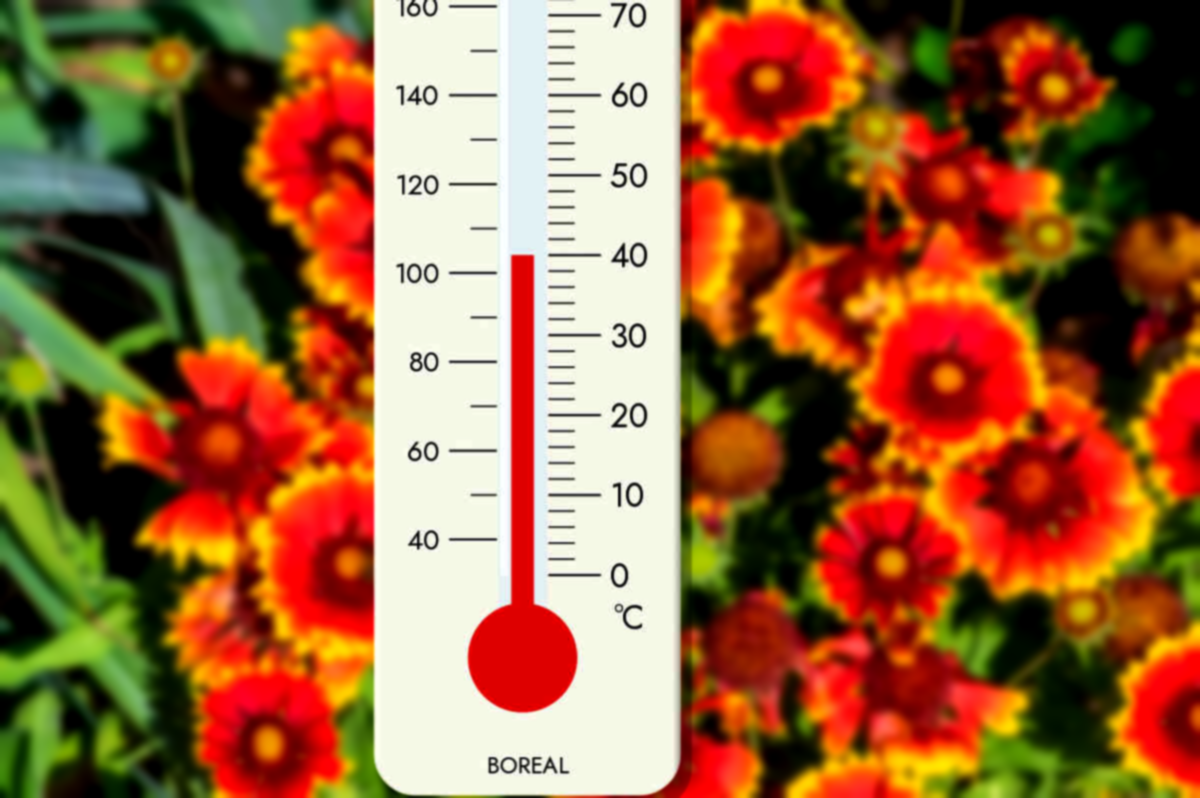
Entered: 40
